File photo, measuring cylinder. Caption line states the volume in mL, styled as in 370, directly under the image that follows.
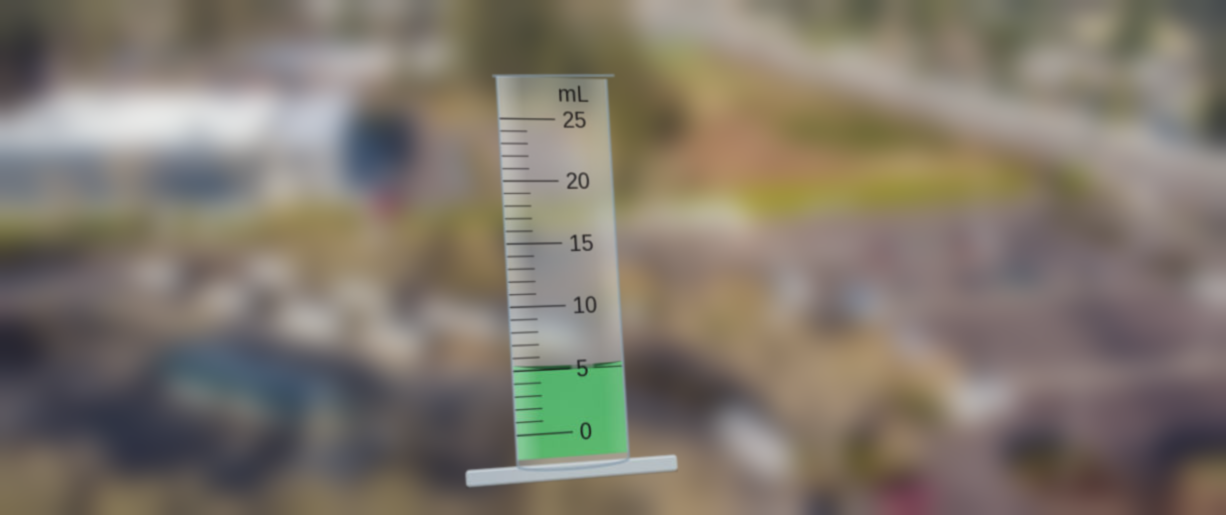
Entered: 5
